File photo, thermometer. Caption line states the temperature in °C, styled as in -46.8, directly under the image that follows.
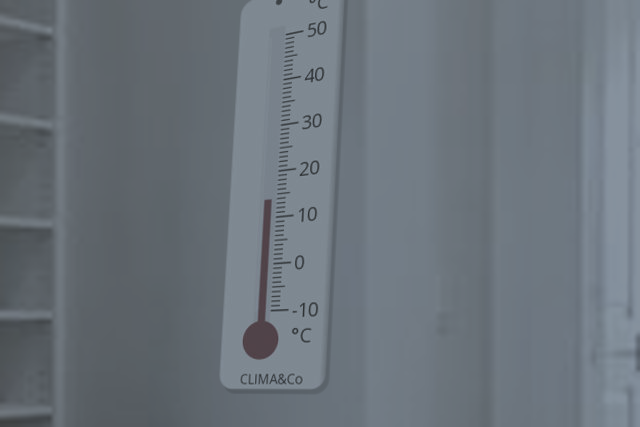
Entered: 14
